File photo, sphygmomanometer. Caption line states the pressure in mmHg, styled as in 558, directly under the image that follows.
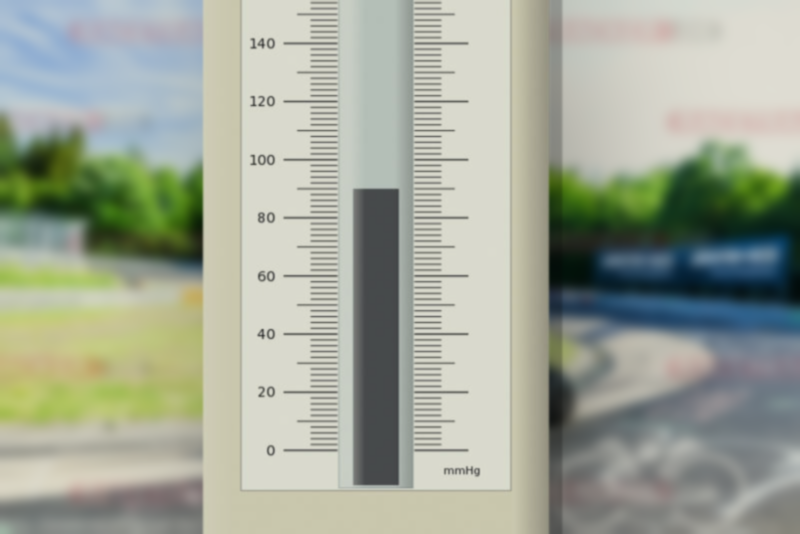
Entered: 90
